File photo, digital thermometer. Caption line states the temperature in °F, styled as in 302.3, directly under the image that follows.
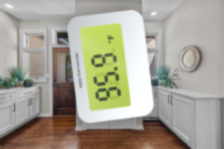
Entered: 95.9
